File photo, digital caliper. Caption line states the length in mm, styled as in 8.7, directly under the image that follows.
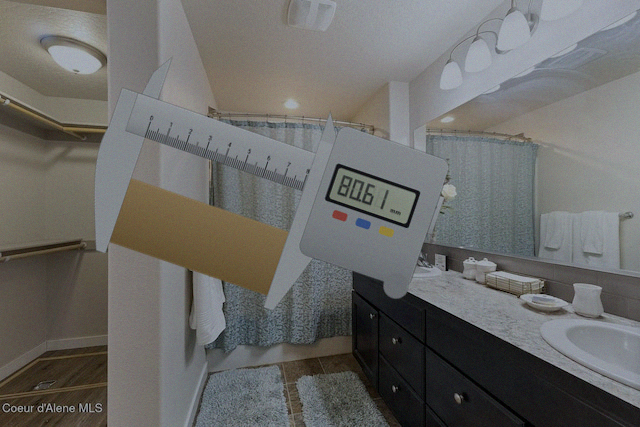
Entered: 80.61
